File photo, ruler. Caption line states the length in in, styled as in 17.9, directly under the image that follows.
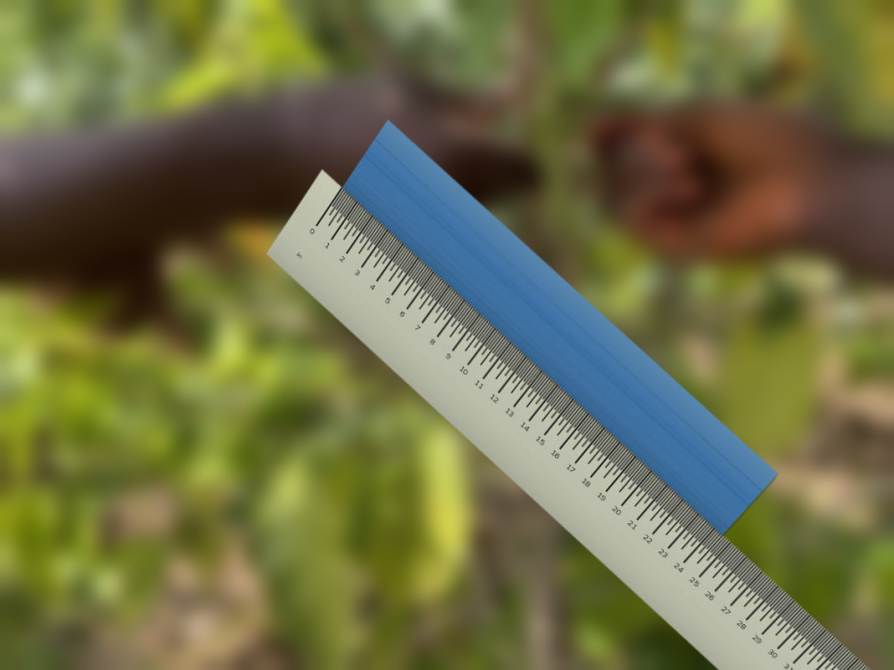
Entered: 24.5
